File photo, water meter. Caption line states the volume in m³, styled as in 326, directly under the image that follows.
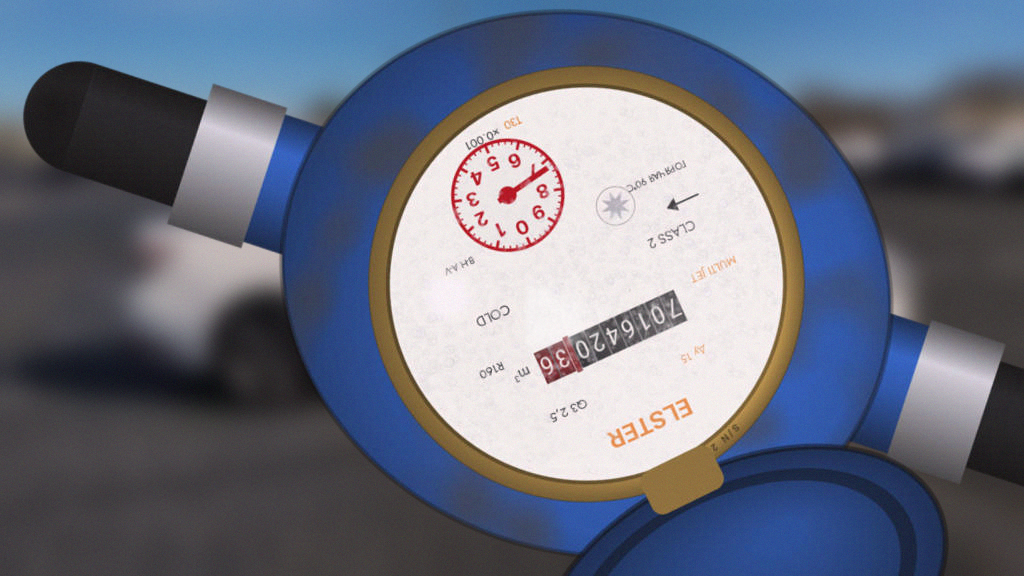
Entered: 7016420.367
